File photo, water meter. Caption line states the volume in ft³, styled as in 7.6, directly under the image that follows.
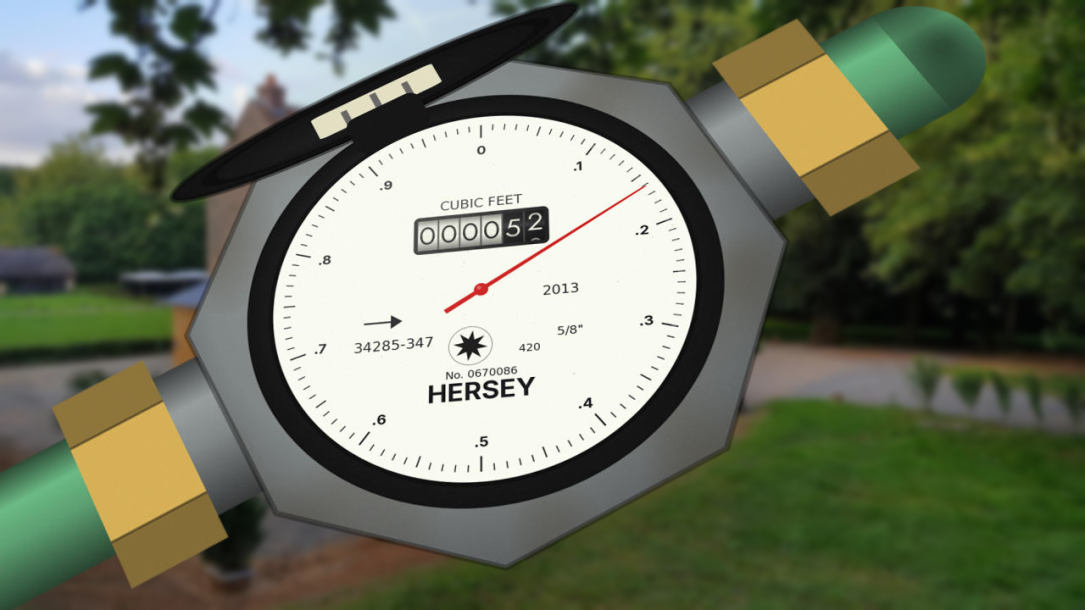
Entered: 52.16
